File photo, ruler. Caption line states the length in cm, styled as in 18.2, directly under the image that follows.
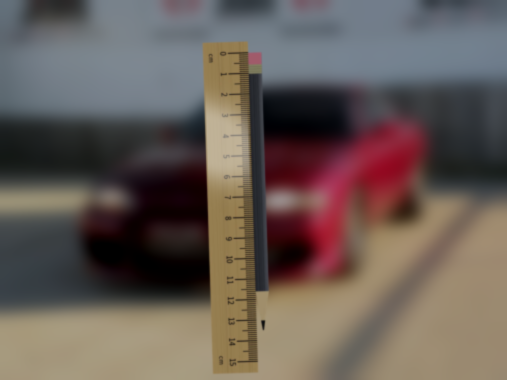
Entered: 13.5
